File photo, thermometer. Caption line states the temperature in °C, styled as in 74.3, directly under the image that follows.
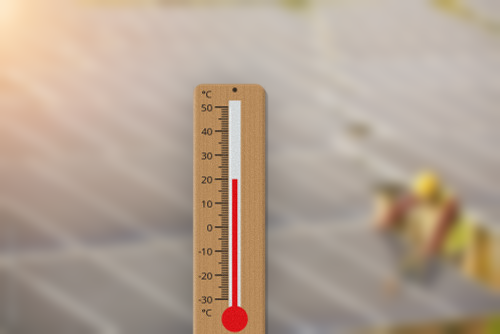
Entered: 20
